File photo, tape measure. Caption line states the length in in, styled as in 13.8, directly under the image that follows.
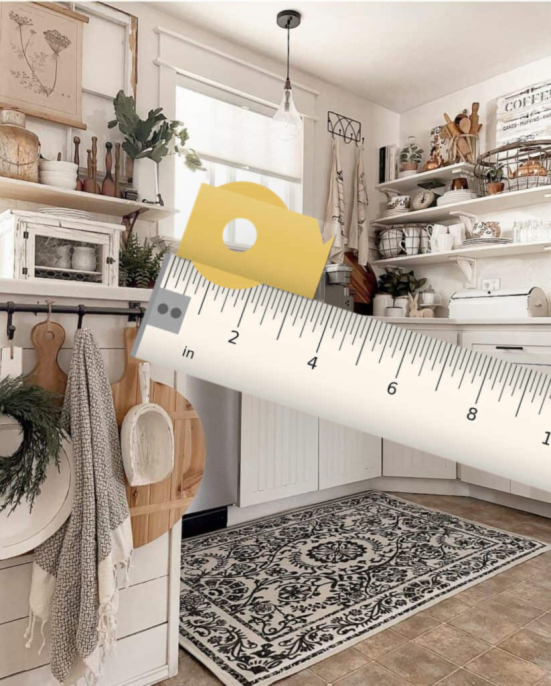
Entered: 3.5
